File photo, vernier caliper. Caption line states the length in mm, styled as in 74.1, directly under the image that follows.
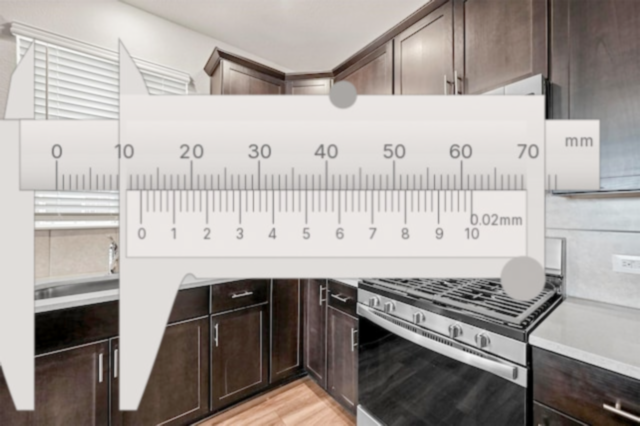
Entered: 12.5
